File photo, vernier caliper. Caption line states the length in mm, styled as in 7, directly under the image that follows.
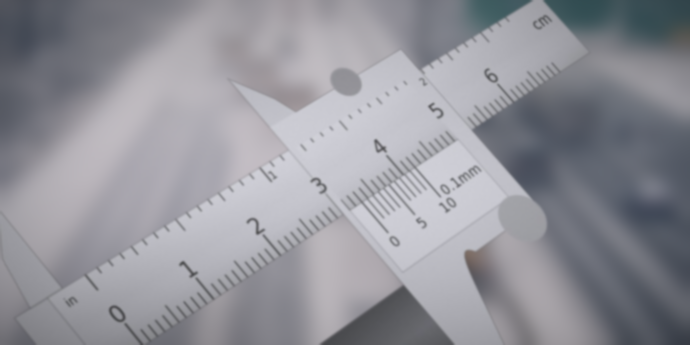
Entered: 33.0
